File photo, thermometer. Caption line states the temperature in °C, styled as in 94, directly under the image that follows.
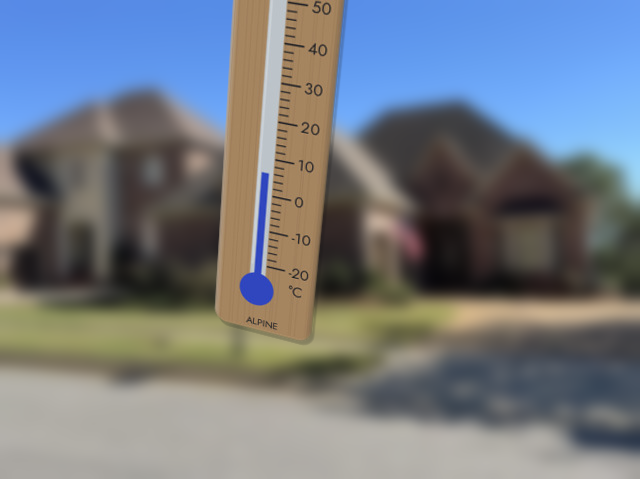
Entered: 6
